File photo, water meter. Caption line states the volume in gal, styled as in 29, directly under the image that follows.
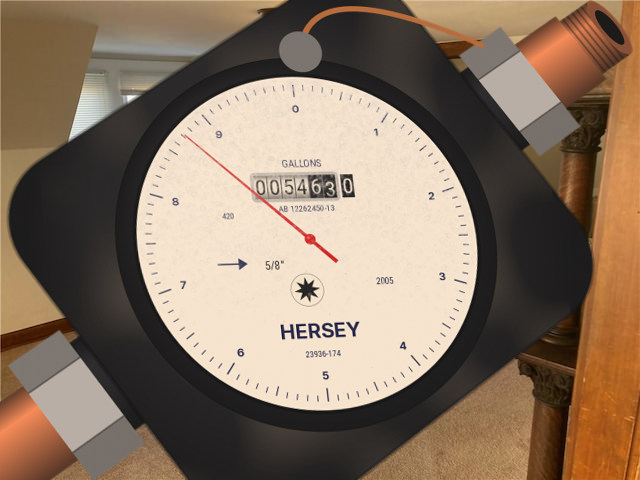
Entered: 54628.7
